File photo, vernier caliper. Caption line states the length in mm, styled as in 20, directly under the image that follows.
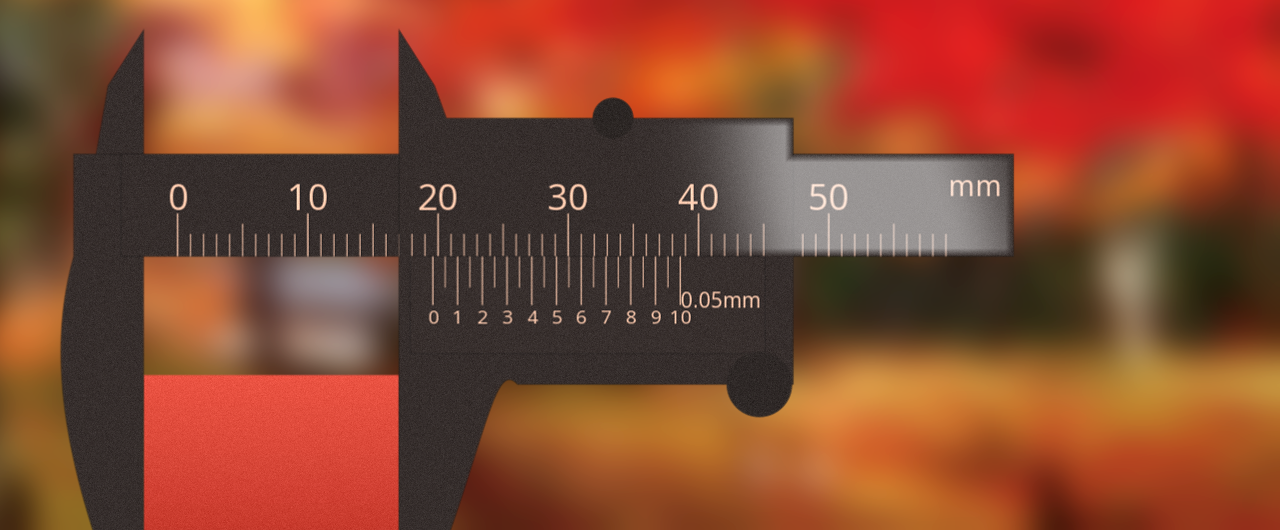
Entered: 19.6
